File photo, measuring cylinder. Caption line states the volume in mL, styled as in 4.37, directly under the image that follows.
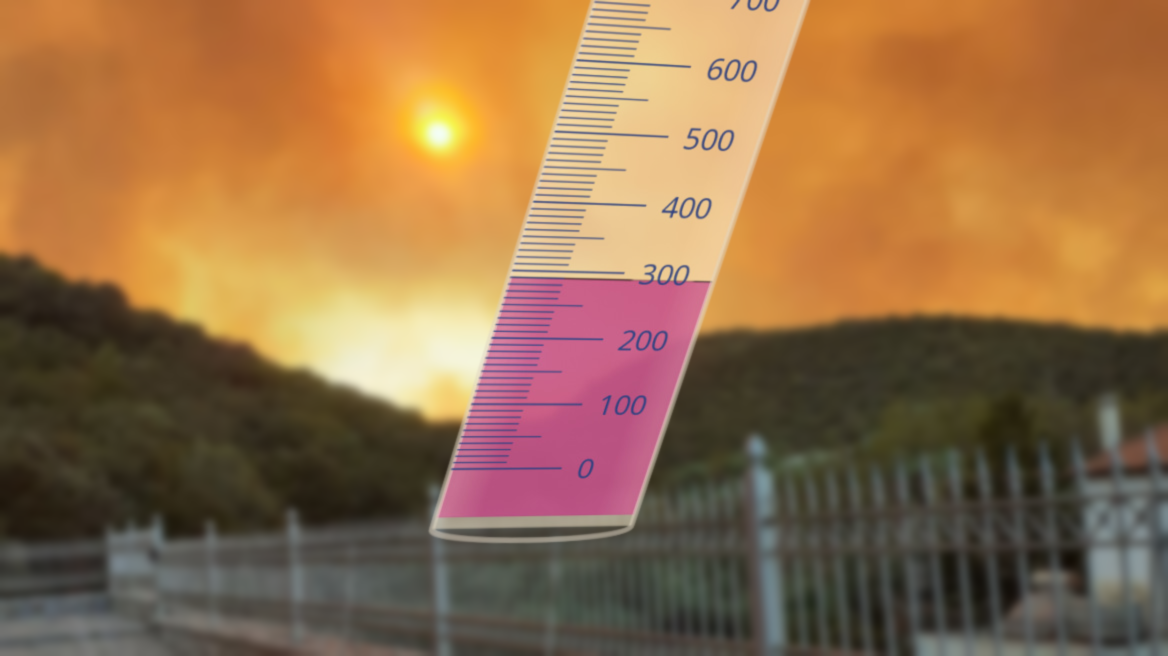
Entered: 290
